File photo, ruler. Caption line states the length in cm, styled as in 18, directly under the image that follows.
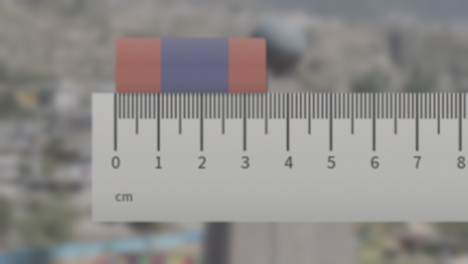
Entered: 3.5
